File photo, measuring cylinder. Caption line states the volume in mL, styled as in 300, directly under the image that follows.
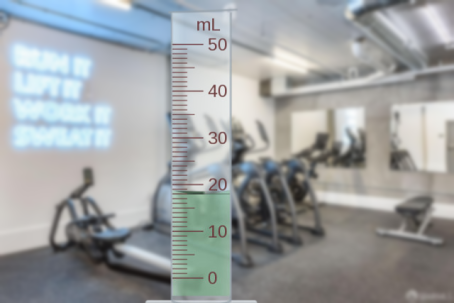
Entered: 18
